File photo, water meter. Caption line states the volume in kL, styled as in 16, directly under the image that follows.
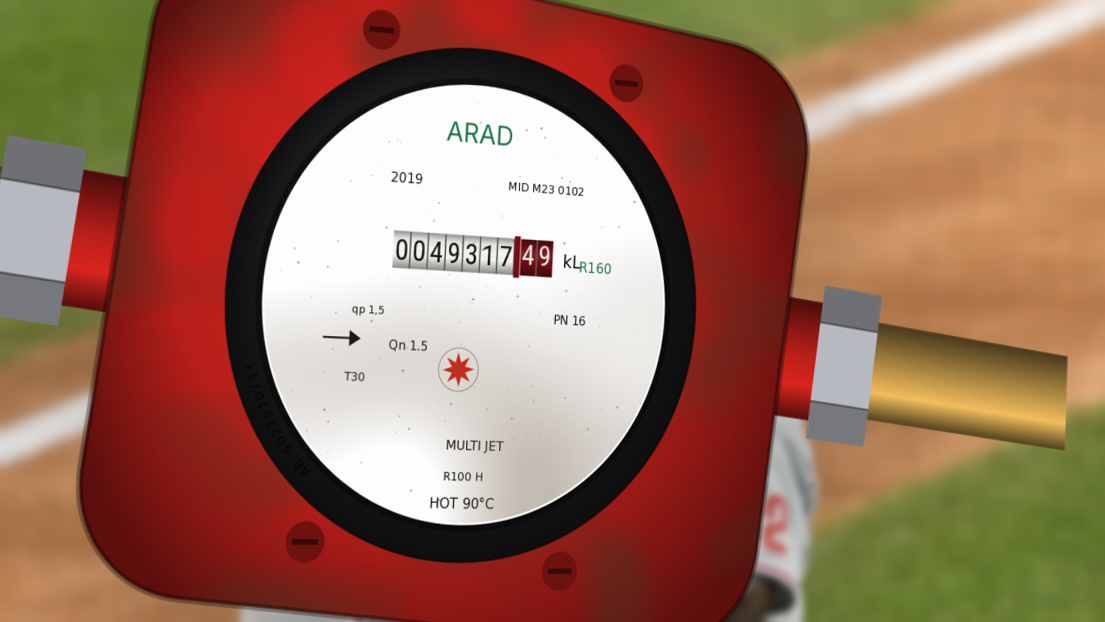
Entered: 49317.49
